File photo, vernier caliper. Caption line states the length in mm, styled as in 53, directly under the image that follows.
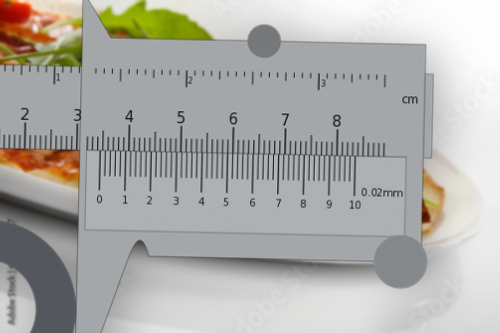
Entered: 34.5
